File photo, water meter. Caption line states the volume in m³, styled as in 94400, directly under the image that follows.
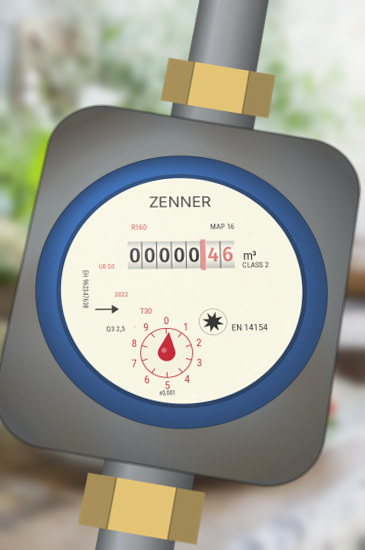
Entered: 0.460
